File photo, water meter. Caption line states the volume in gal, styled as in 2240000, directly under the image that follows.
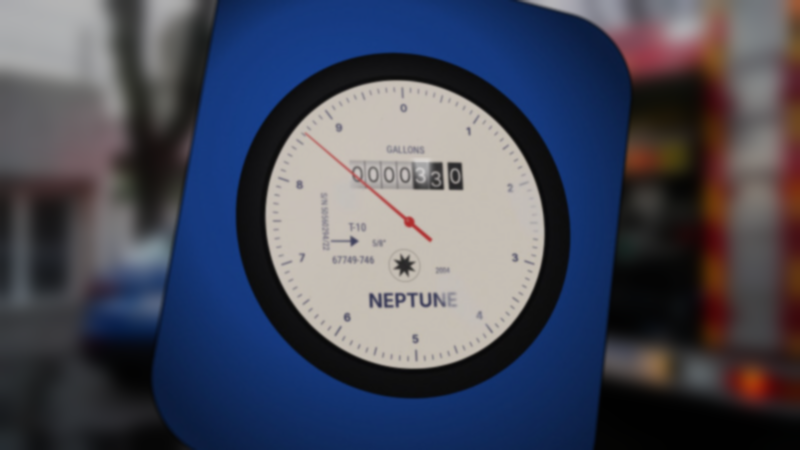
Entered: 328.6
